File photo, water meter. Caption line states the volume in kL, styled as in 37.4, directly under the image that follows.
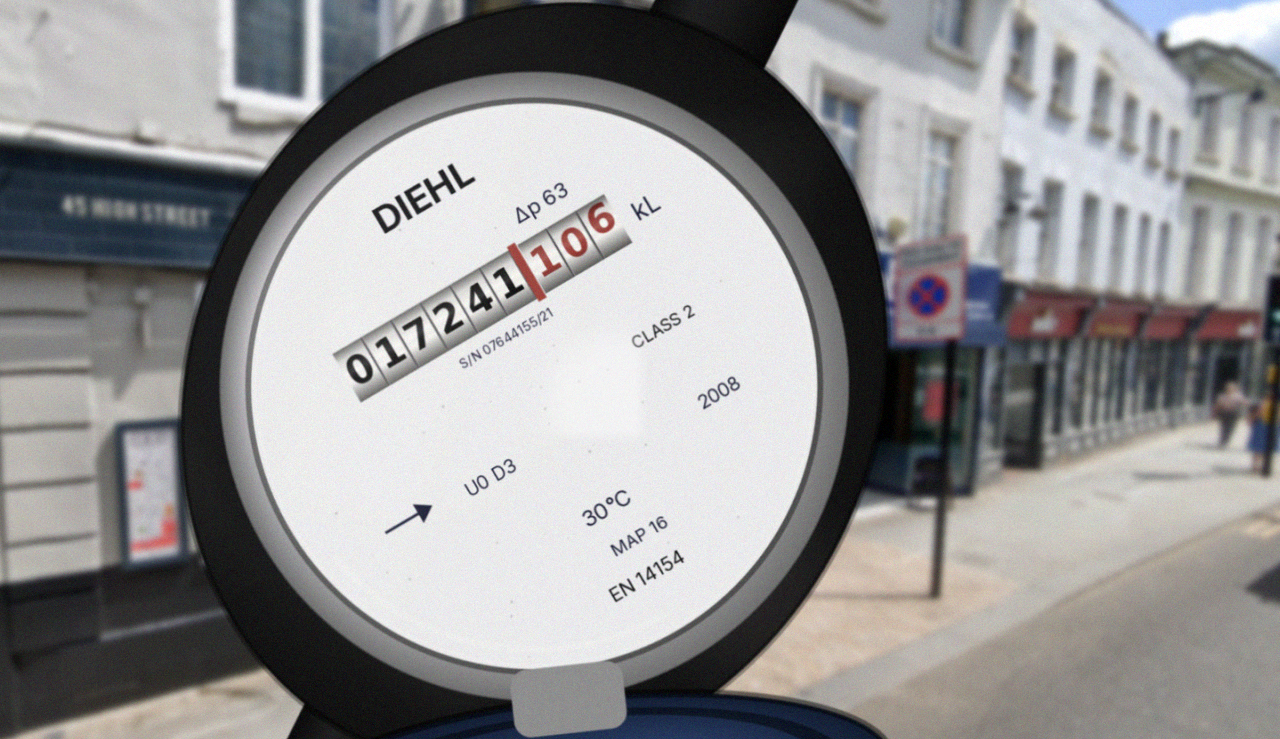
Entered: 17241.106
